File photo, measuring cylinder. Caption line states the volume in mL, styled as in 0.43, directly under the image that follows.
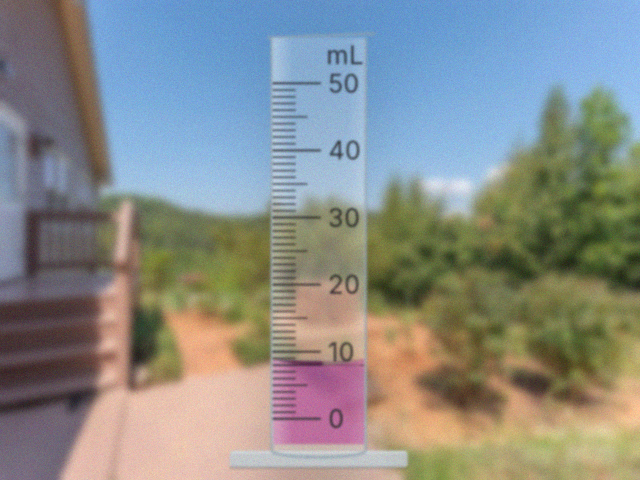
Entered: 8
